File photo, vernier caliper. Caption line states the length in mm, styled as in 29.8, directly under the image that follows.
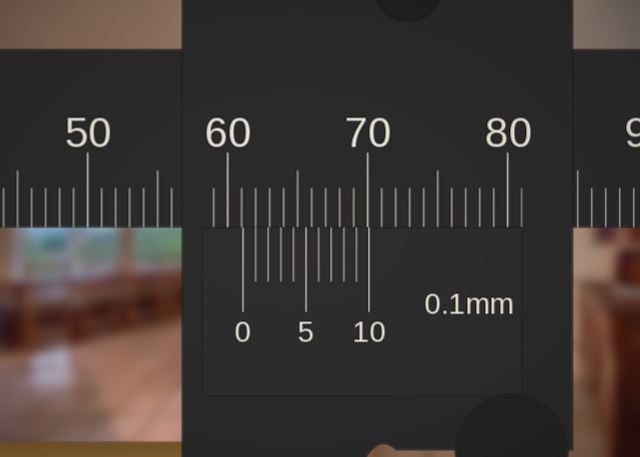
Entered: 61.1
